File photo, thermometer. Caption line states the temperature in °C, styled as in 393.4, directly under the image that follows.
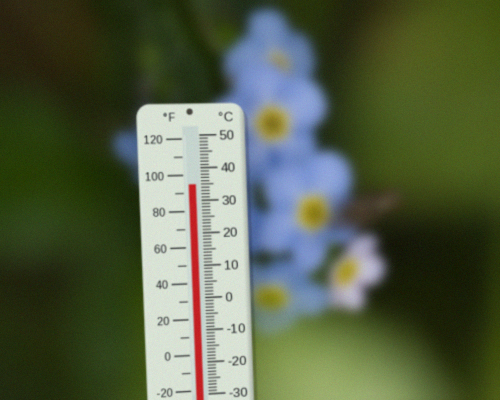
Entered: 35
